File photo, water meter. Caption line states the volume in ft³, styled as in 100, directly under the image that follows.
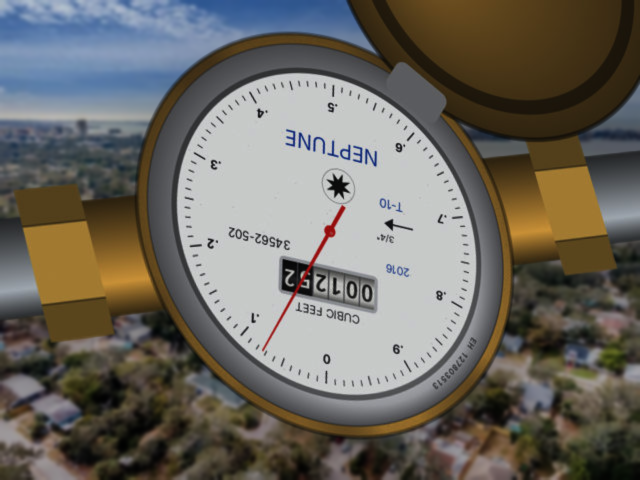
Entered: 1252.07
